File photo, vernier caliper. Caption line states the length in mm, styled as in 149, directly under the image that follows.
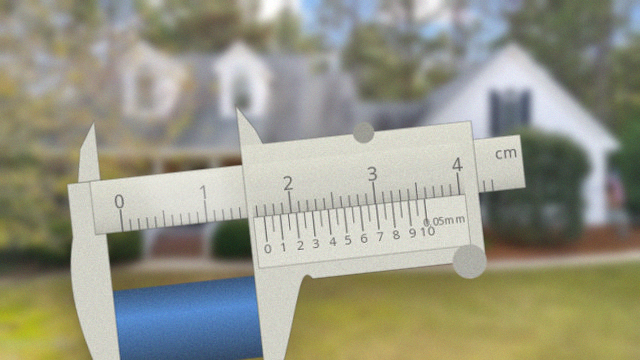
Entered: 16.8
